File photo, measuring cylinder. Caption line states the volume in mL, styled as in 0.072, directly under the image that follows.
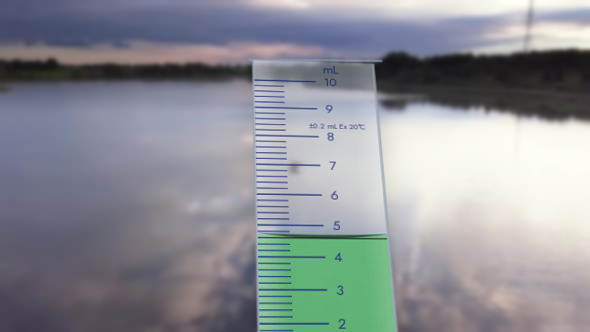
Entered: 4.6
